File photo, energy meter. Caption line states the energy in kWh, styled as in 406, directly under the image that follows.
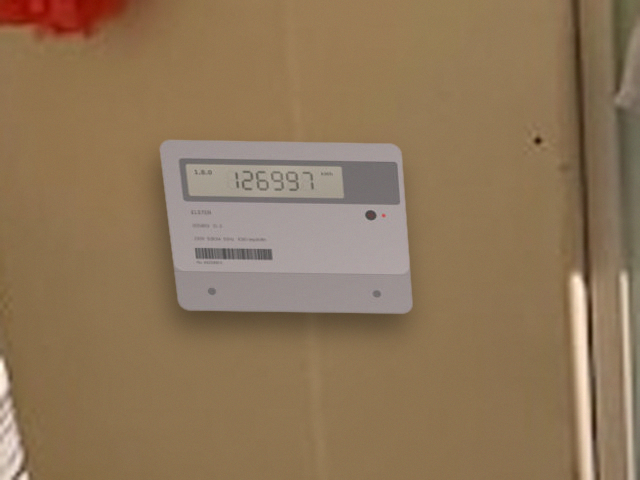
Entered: 126997
